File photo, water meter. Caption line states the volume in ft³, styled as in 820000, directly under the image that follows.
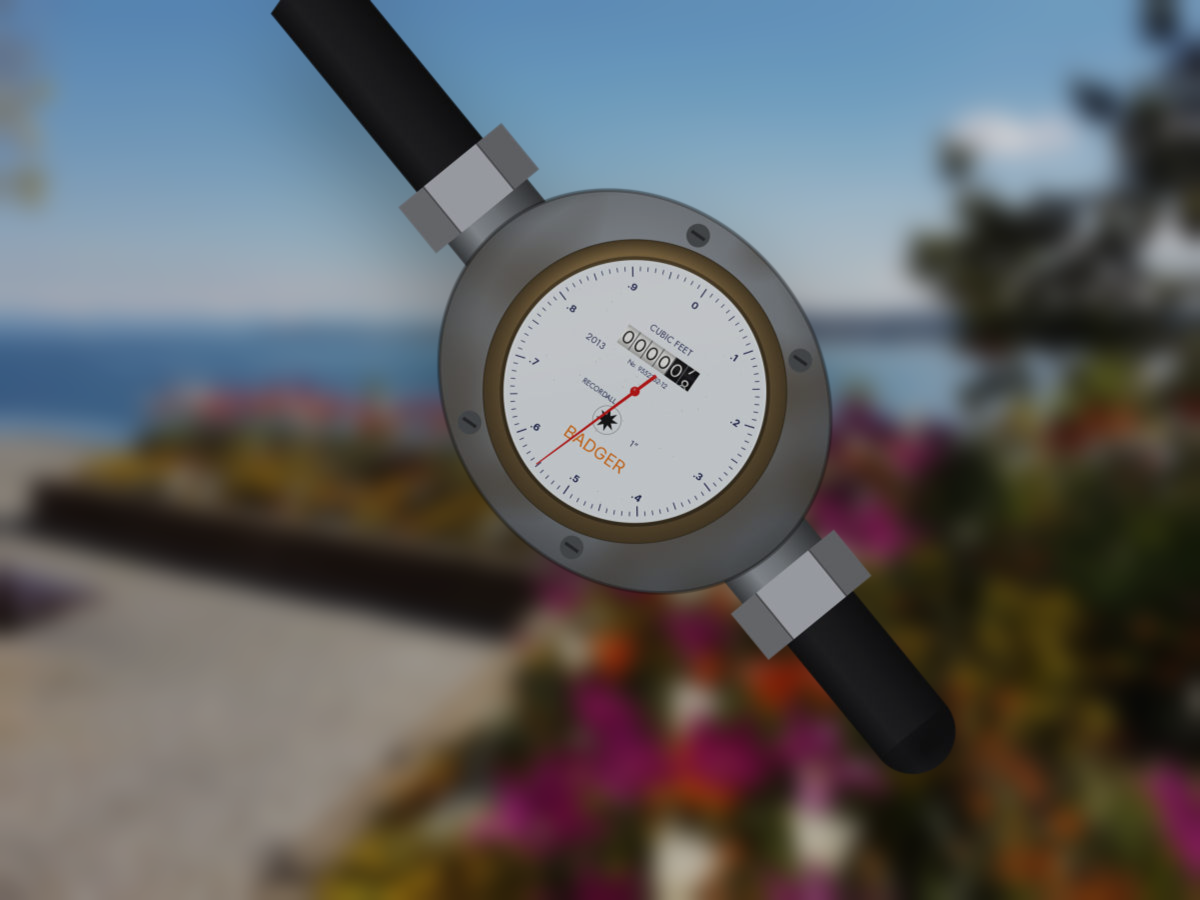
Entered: 7.55
